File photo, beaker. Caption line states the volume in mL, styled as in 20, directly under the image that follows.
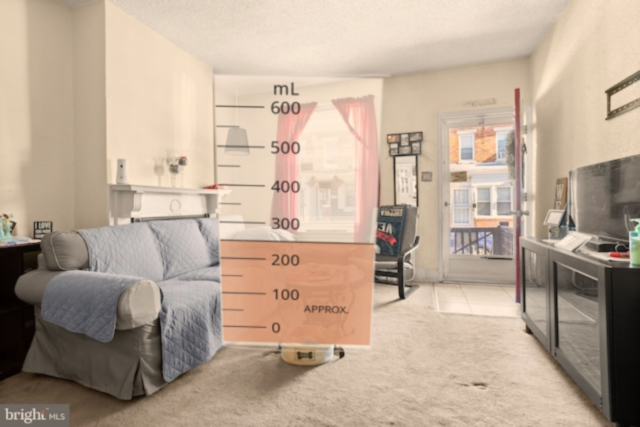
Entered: 250
